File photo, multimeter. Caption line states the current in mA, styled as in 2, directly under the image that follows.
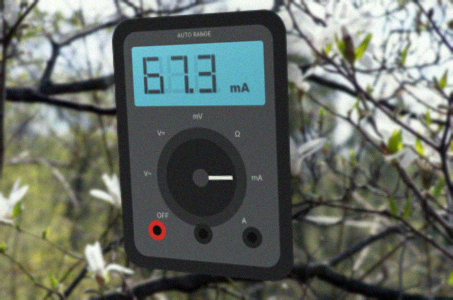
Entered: 67.3
